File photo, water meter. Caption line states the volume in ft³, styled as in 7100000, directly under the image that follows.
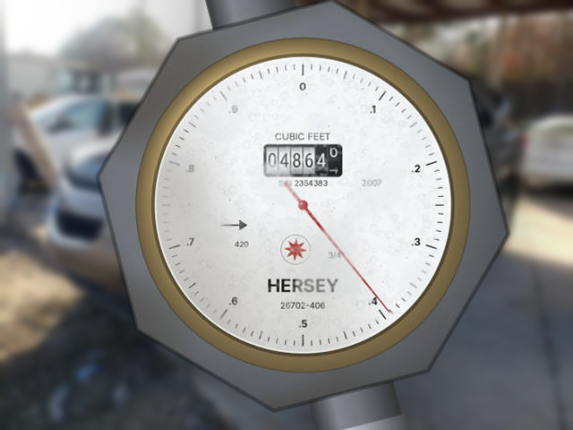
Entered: 48646.39
